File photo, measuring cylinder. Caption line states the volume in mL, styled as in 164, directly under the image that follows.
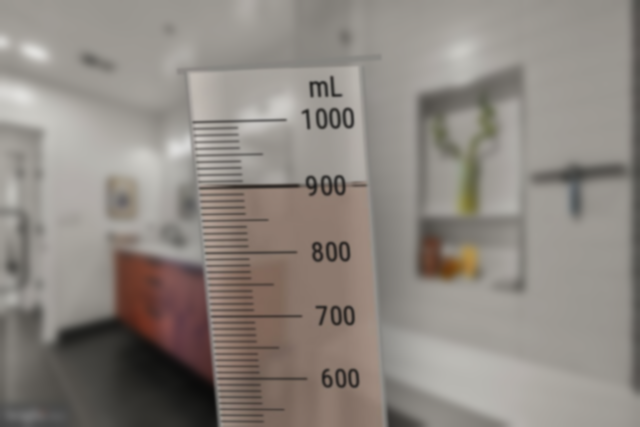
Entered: 900
